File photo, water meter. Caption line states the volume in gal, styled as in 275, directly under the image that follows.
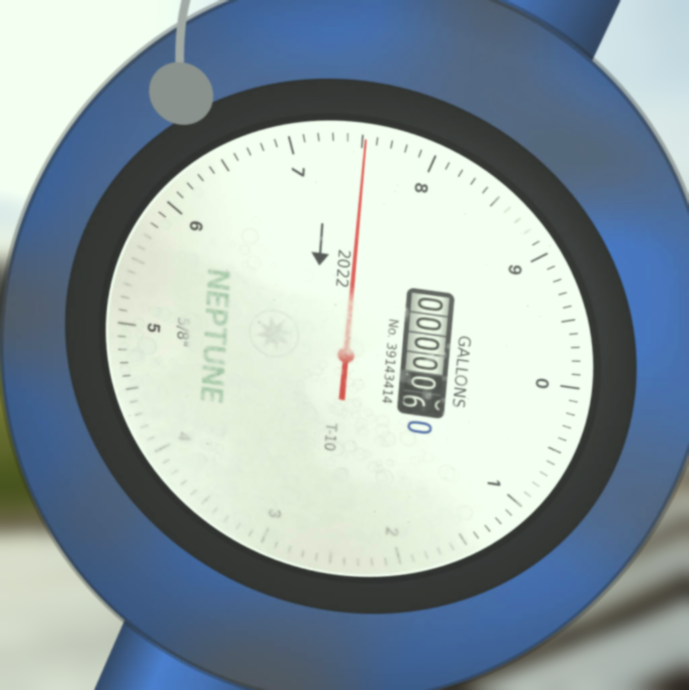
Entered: 57.5
